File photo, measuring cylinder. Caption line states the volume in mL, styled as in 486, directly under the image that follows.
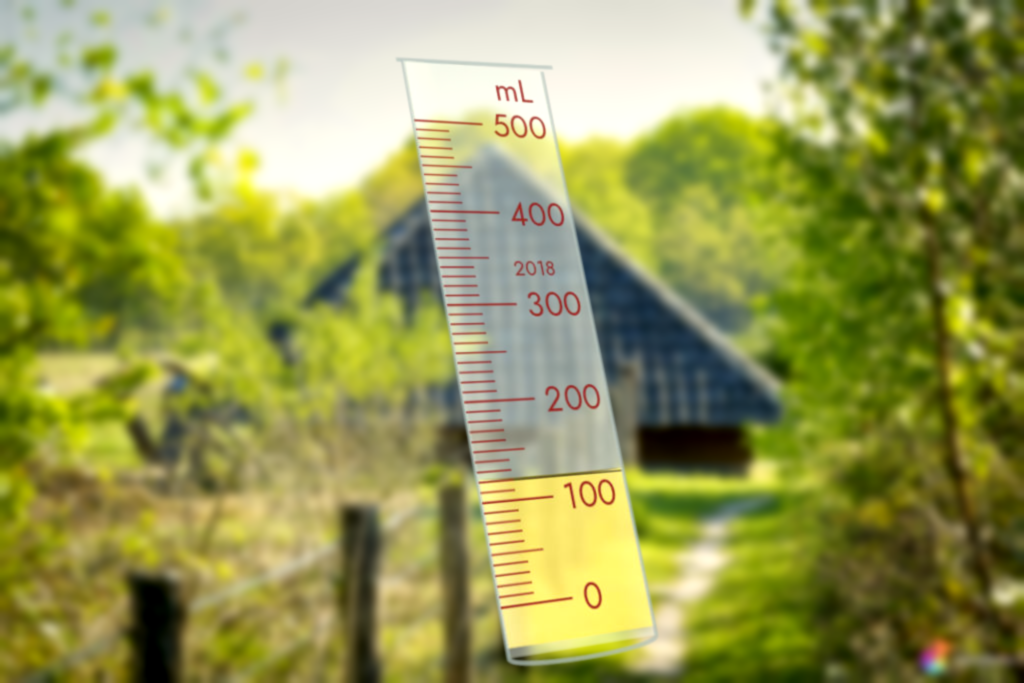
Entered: 120
